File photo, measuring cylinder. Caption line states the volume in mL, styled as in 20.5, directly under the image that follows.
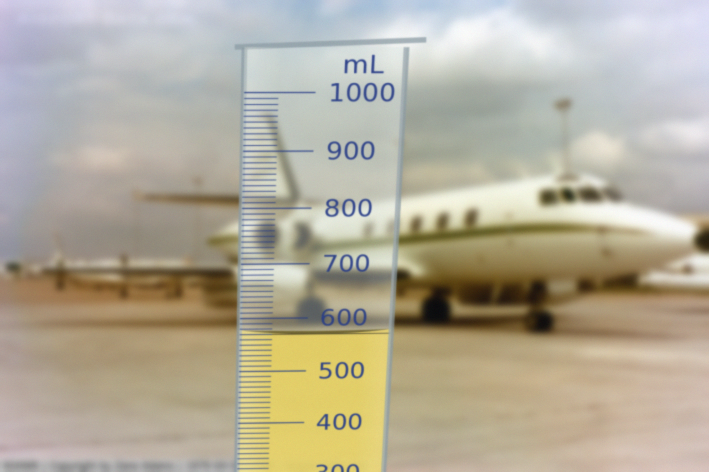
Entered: 570
